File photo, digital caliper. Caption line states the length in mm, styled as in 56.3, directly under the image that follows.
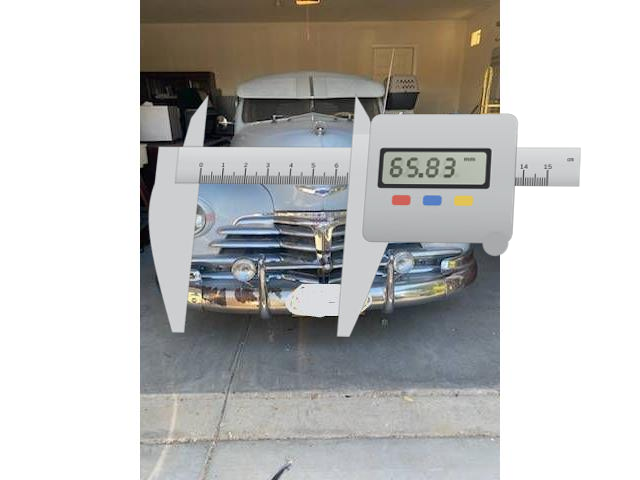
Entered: 65.83
